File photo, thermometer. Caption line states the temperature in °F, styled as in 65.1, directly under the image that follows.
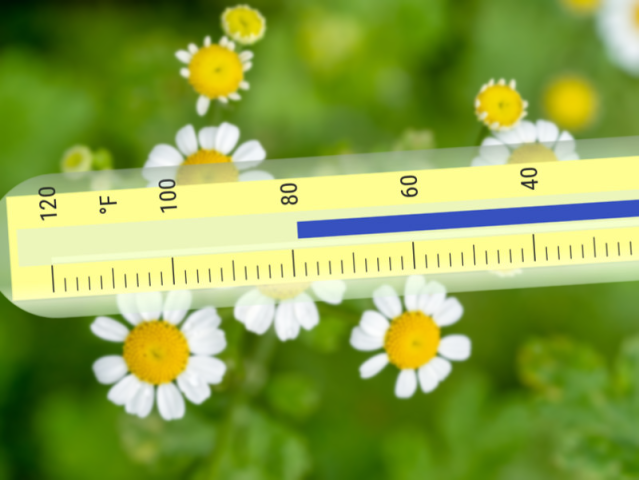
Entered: 79
